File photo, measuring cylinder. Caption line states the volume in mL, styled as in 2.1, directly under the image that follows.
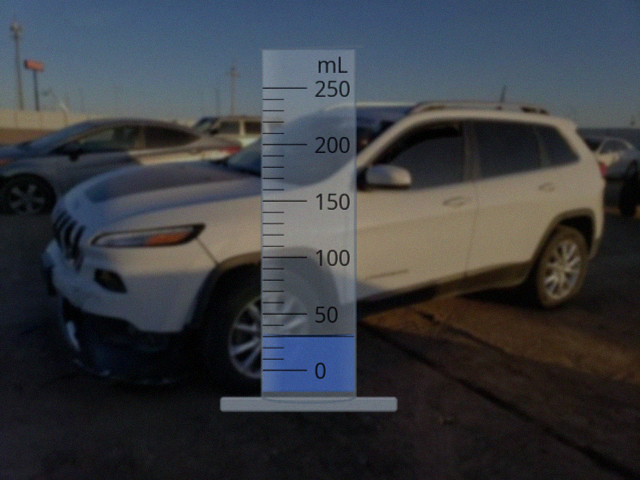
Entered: 30
